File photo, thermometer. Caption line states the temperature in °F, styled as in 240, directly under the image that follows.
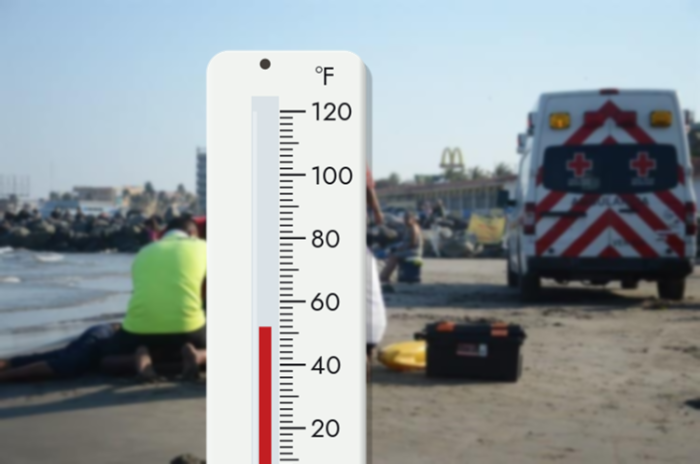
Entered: 52
